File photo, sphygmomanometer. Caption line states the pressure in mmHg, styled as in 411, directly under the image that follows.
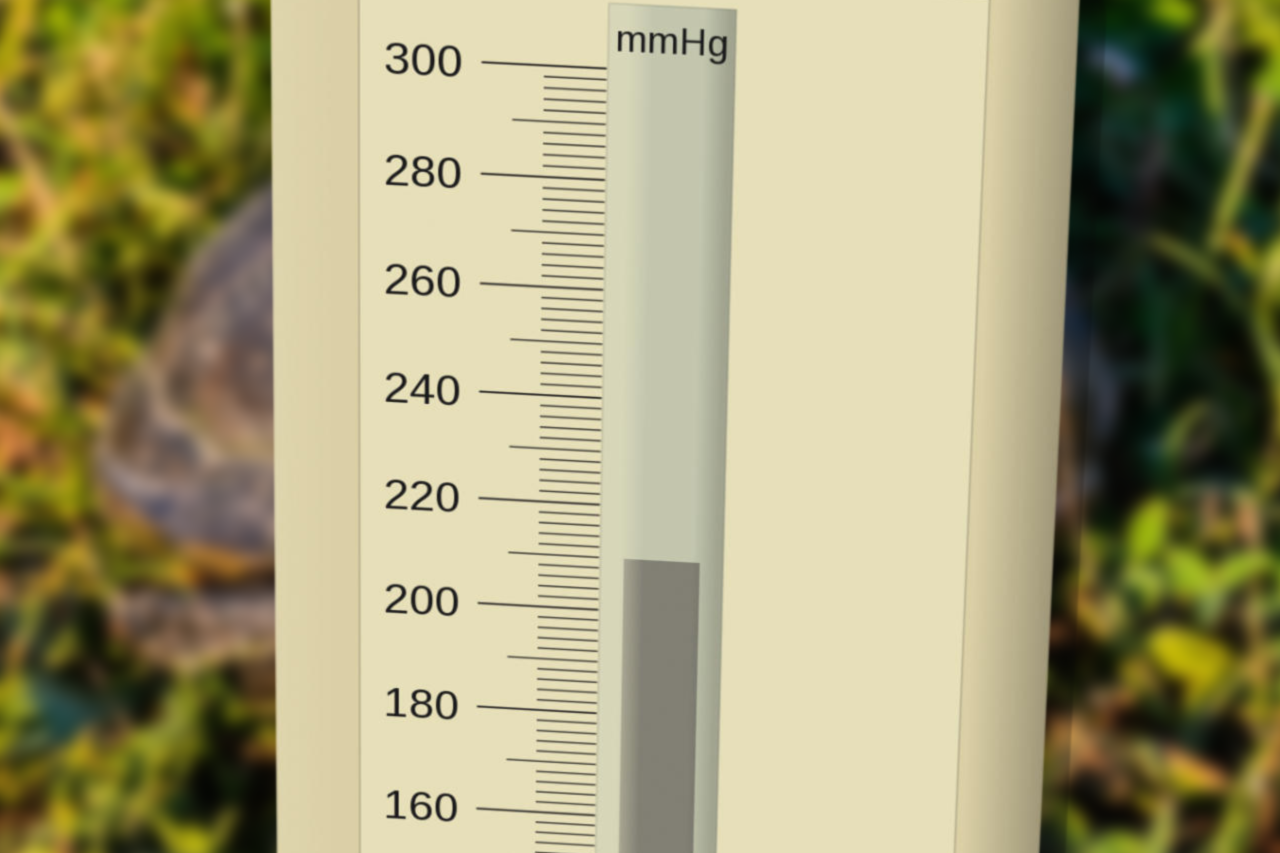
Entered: 210
